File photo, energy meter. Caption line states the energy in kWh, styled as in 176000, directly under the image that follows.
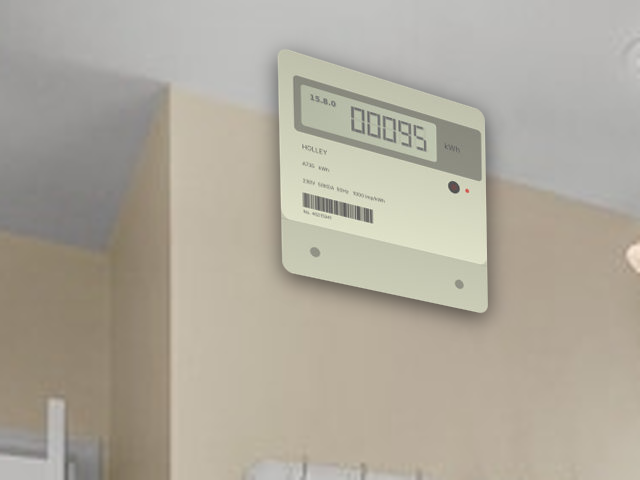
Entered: 95
